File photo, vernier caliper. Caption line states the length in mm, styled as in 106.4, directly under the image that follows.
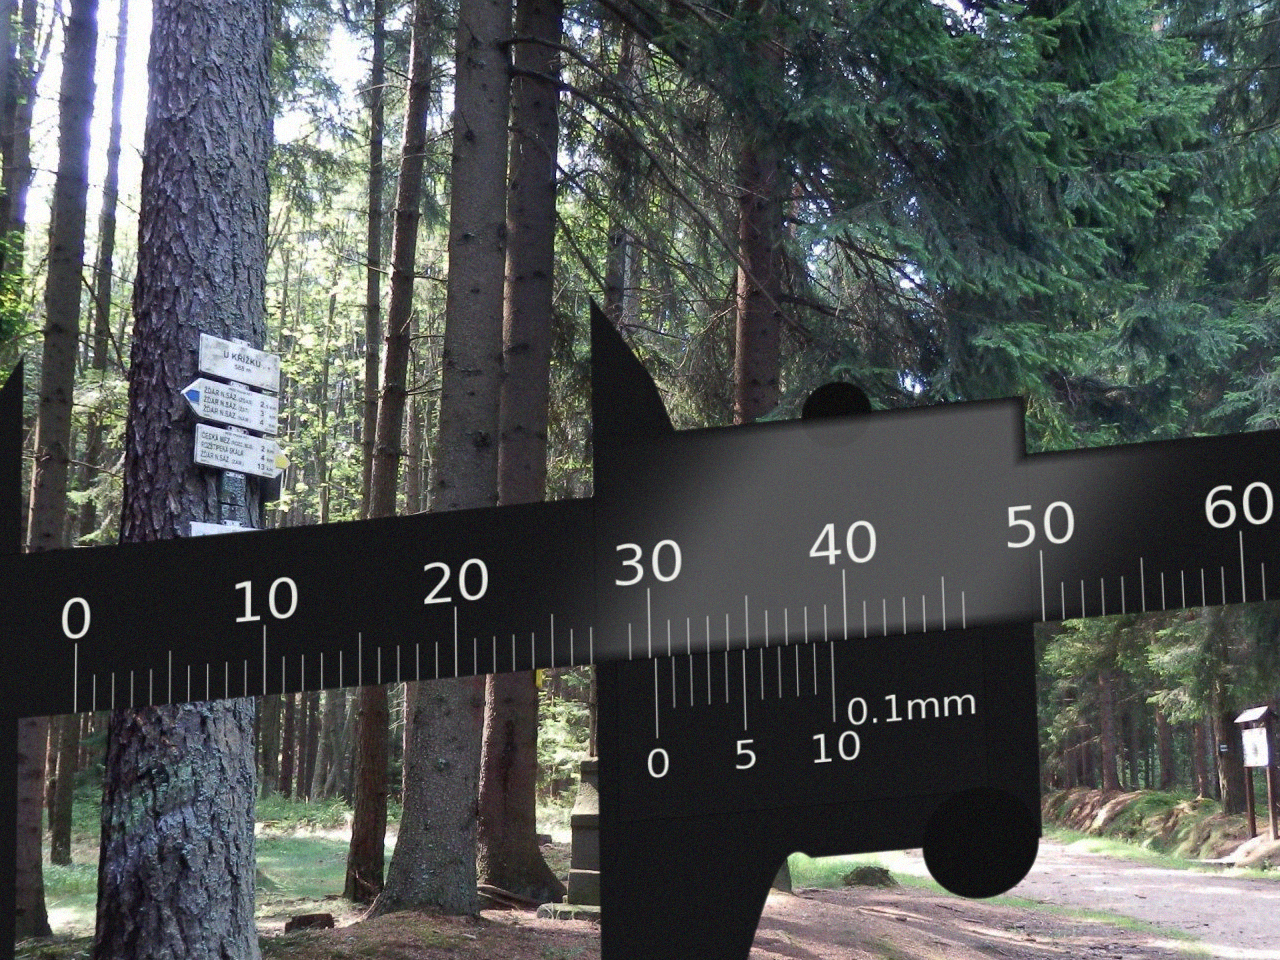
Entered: 30.3
